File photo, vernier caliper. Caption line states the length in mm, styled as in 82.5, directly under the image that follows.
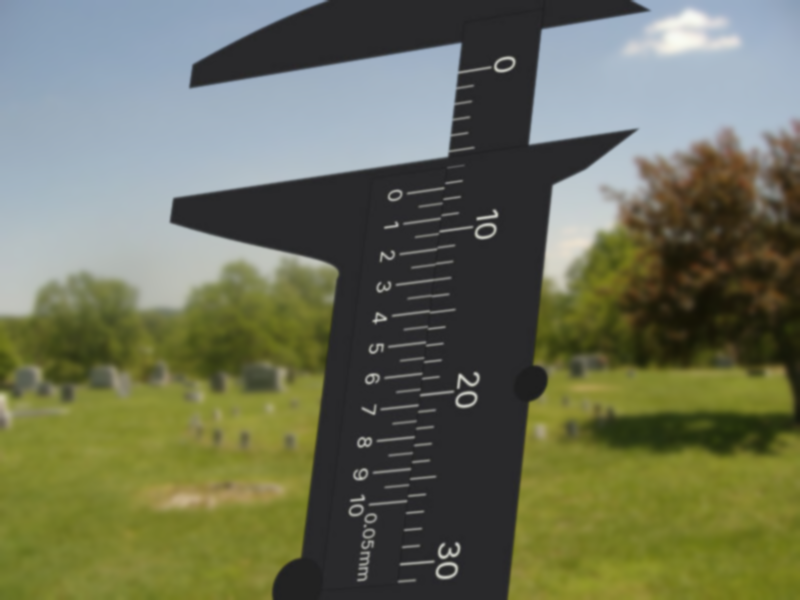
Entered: 7.3
